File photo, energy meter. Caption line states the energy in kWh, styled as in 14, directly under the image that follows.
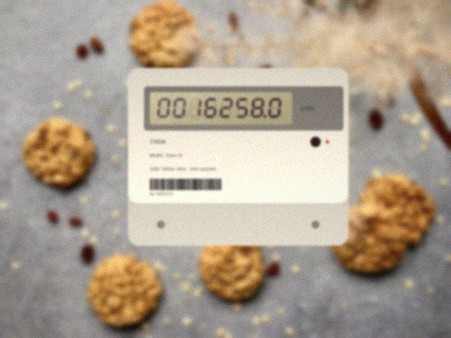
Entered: 16258.0
